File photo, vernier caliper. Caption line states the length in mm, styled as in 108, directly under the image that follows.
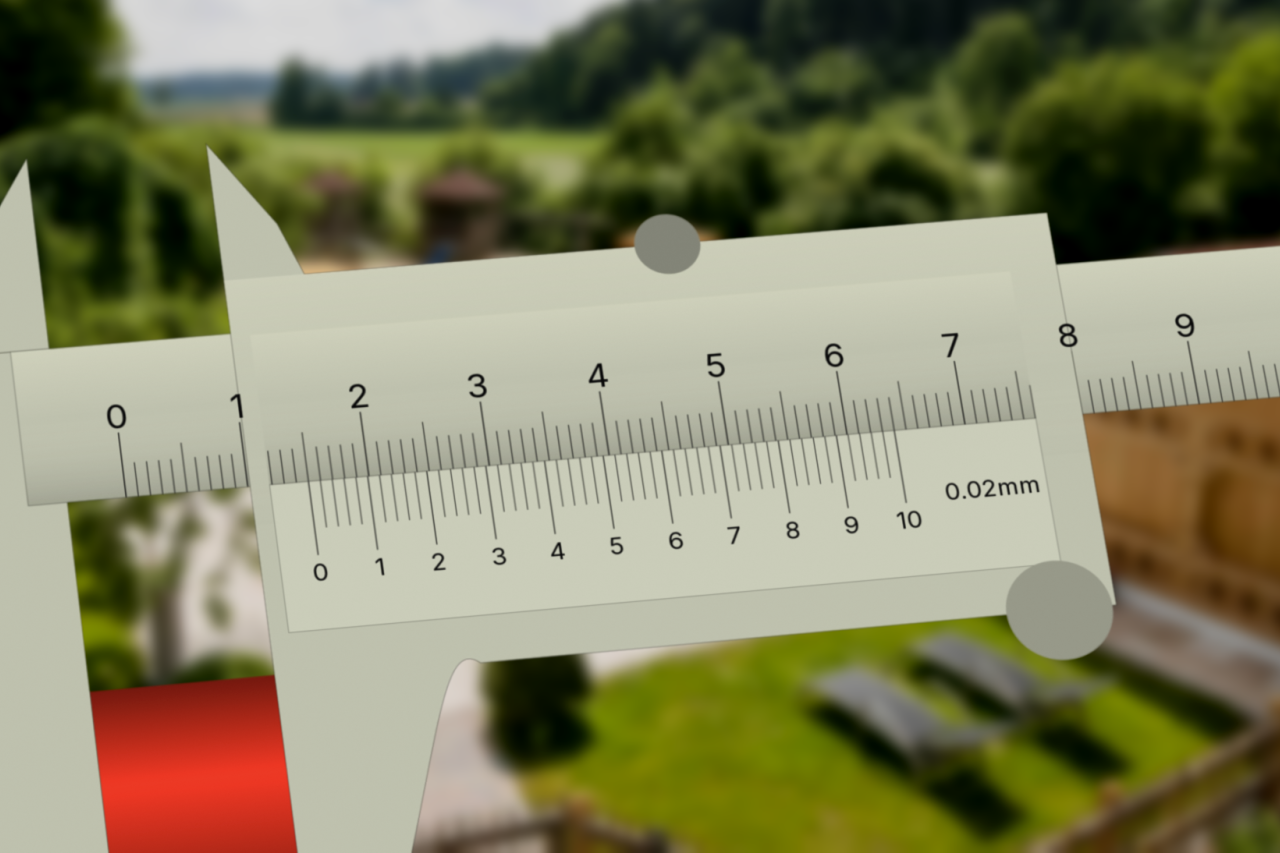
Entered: 15.0
